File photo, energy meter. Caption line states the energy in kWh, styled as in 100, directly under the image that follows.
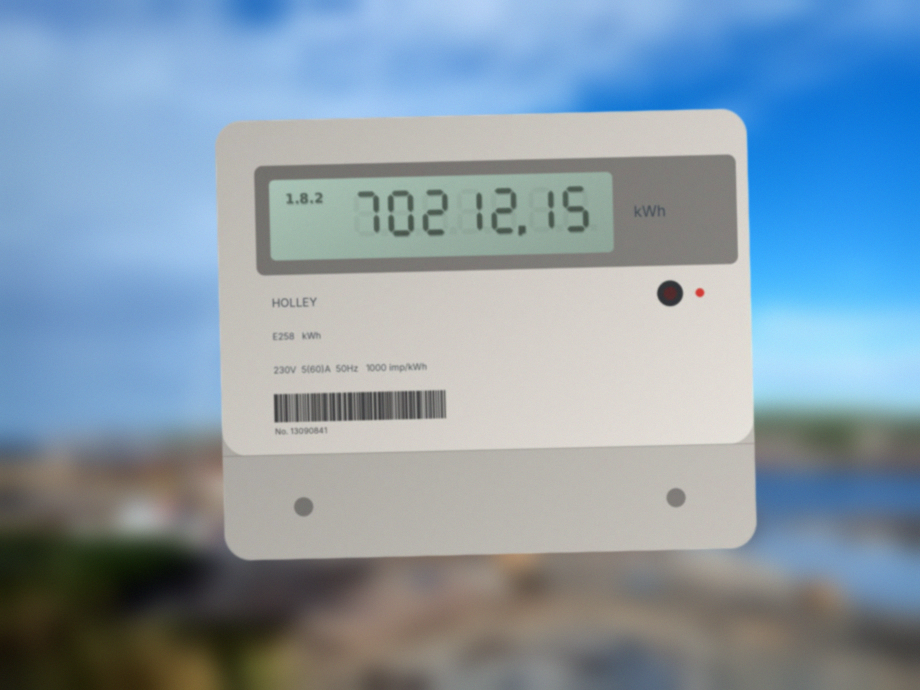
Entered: 70212.15
